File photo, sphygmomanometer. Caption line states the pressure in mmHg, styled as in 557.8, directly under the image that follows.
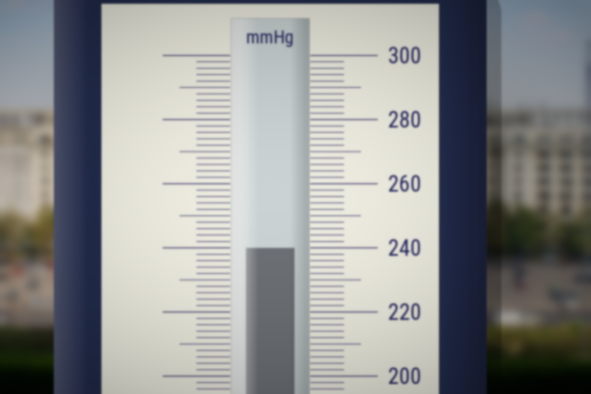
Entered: 240
